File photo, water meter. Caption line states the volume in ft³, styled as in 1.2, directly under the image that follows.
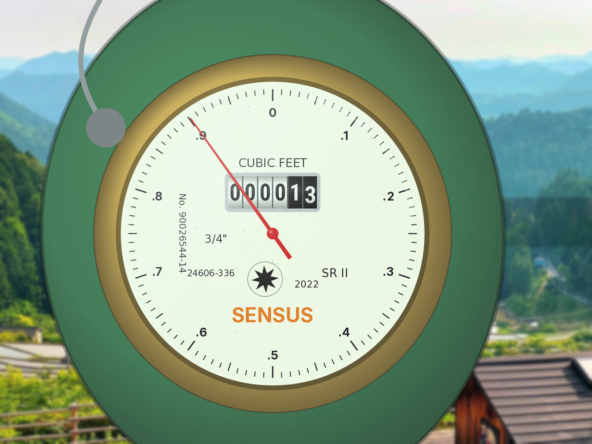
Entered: 12.90
